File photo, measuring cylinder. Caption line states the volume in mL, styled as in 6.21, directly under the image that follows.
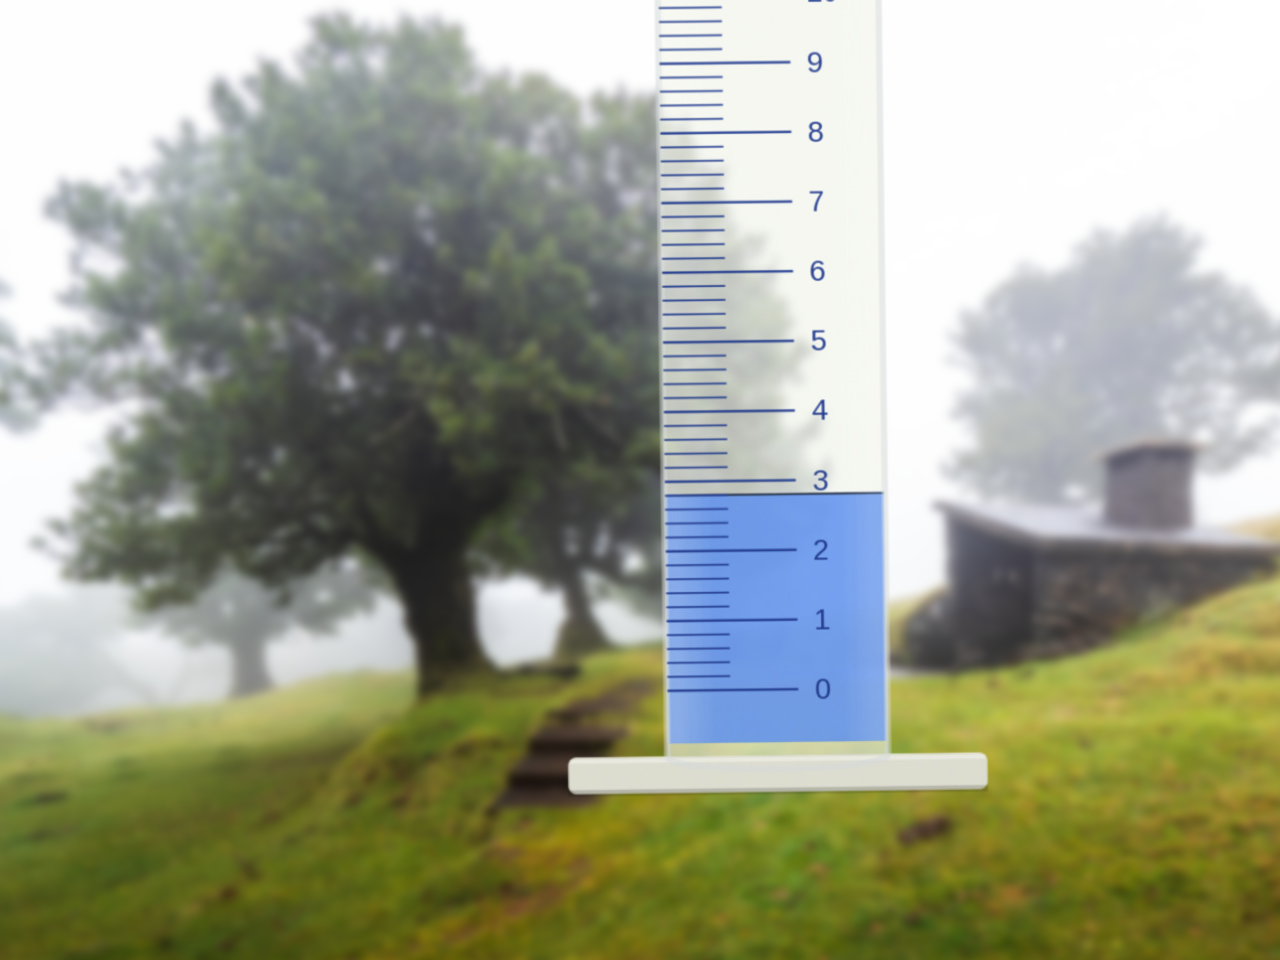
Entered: 2.8
